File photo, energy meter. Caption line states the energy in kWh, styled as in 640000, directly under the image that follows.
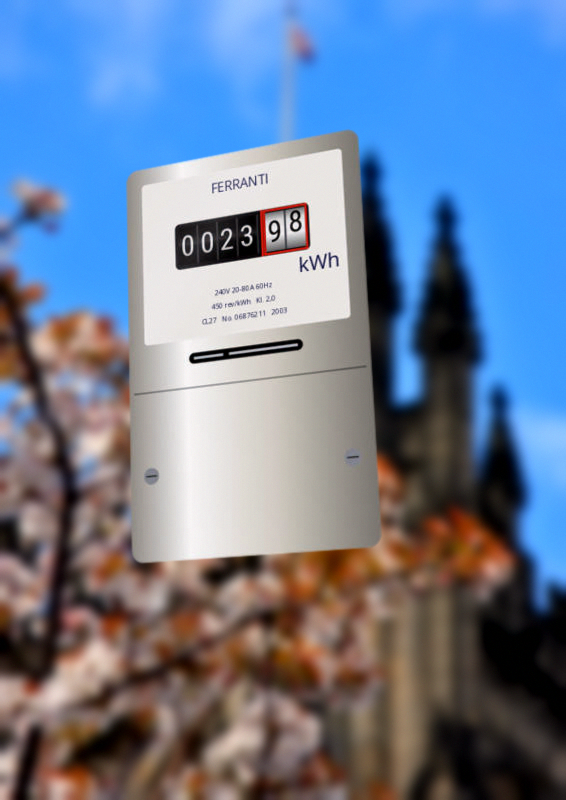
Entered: 23.98
